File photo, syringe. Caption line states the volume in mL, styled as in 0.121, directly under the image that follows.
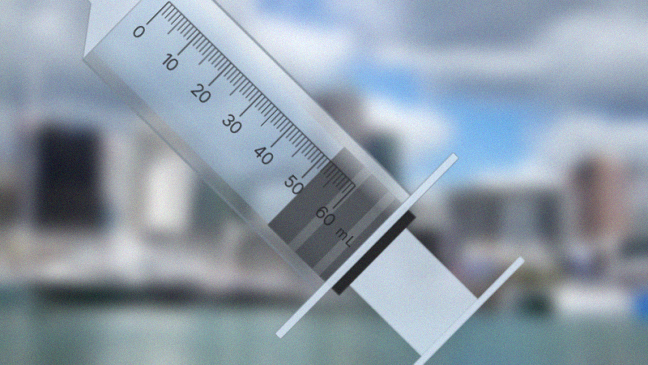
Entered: 52
